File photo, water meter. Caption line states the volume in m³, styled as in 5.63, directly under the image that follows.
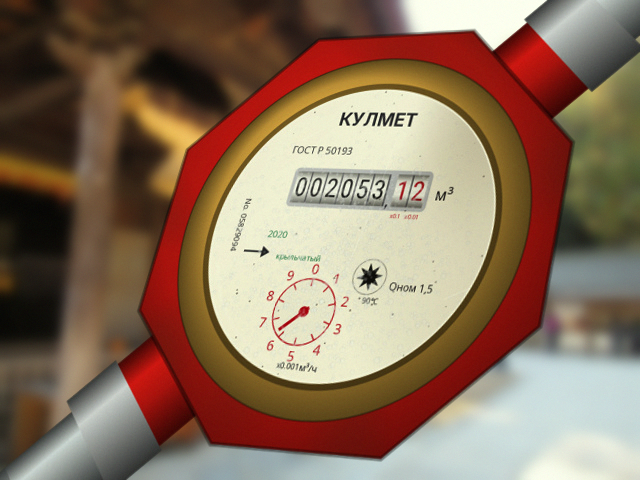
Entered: 2053.126
